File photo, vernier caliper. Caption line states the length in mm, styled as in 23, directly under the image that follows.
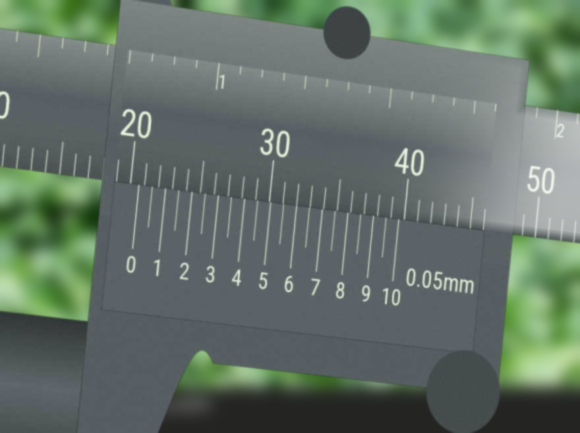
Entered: 20.6
